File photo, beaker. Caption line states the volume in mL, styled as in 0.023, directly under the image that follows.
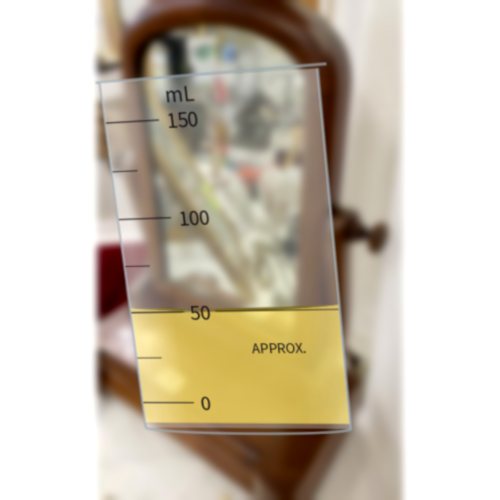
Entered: 50
